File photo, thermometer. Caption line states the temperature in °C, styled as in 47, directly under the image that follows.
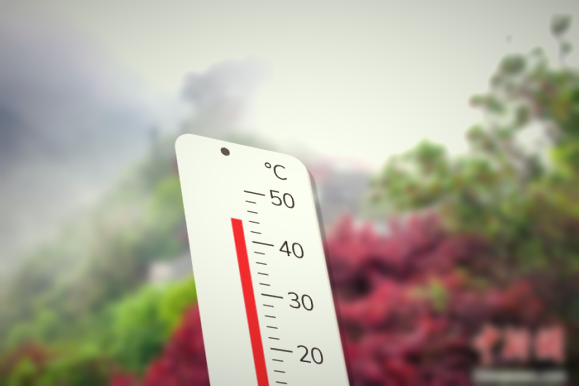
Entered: 44
